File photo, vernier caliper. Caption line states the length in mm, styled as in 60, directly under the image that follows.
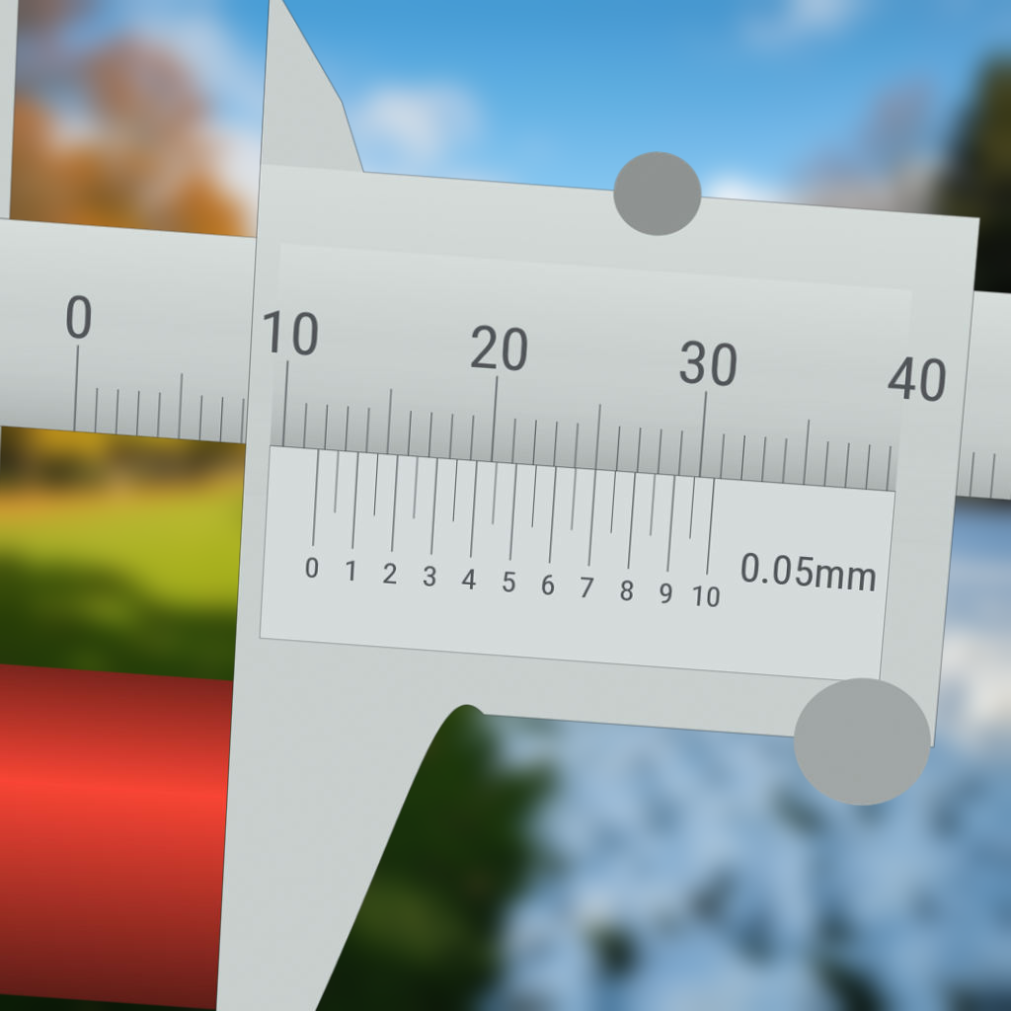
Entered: 11.7
